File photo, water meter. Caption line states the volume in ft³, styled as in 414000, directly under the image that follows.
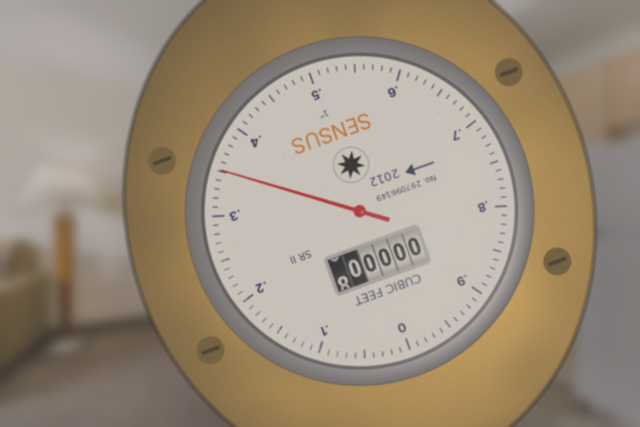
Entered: 8.35
